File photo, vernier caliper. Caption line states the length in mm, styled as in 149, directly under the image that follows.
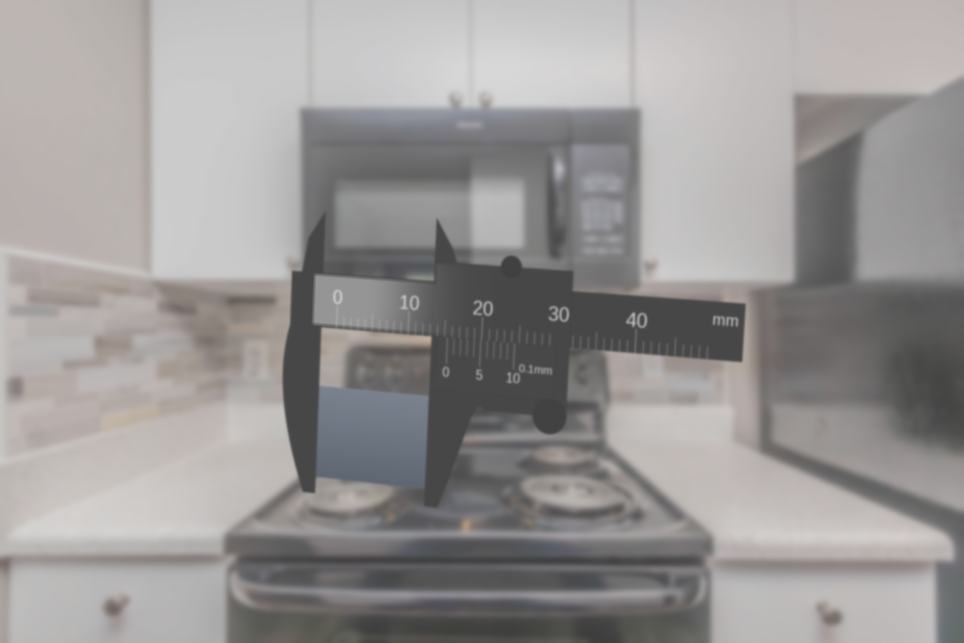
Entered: 15.4
